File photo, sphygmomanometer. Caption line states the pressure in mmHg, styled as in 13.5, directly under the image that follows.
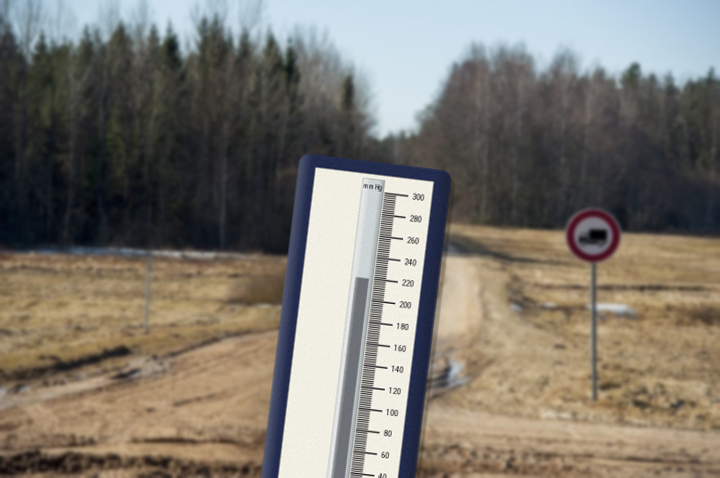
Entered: 220
